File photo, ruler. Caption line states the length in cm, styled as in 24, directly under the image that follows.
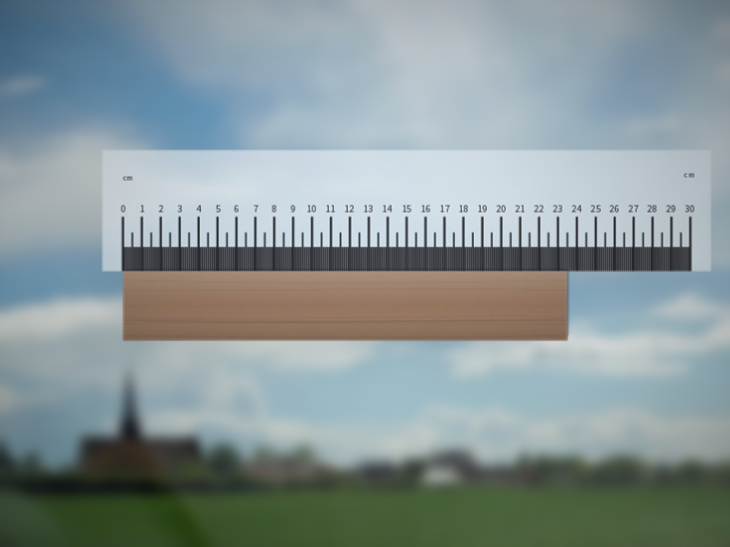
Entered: 23.5
